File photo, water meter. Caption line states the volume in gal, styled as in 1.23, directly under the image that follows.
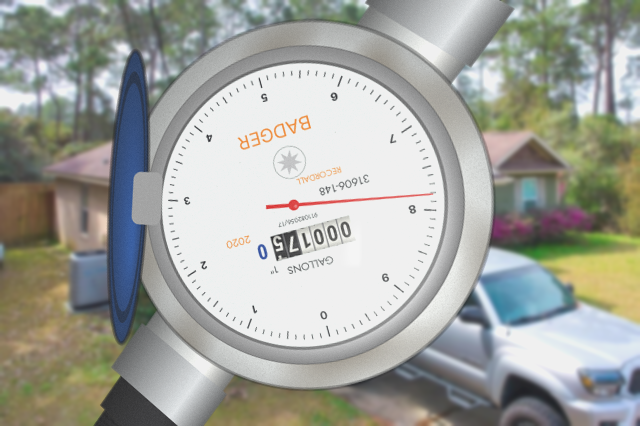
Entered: 1747.8
